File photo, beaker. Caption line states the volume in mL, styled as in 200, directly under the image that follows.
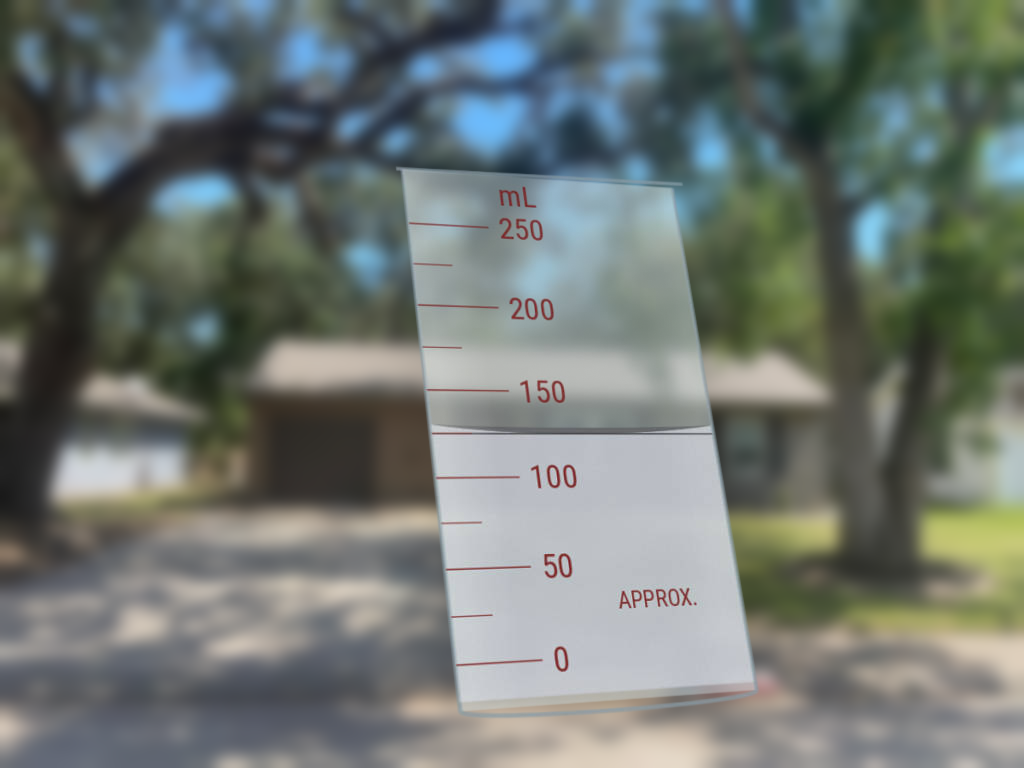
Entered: 125
